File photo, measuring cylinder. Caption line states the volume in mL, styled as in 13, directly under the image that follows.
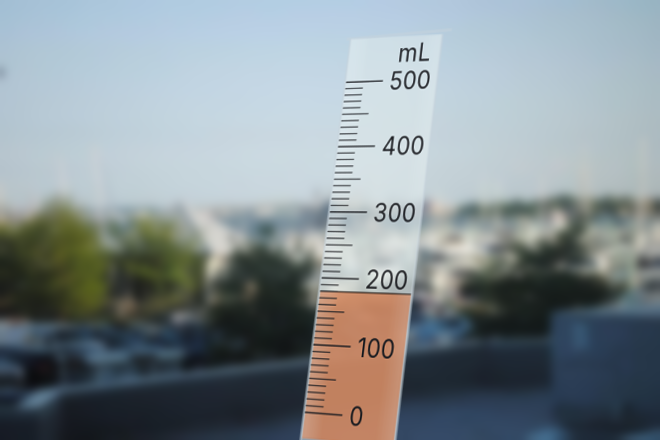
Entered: 180
